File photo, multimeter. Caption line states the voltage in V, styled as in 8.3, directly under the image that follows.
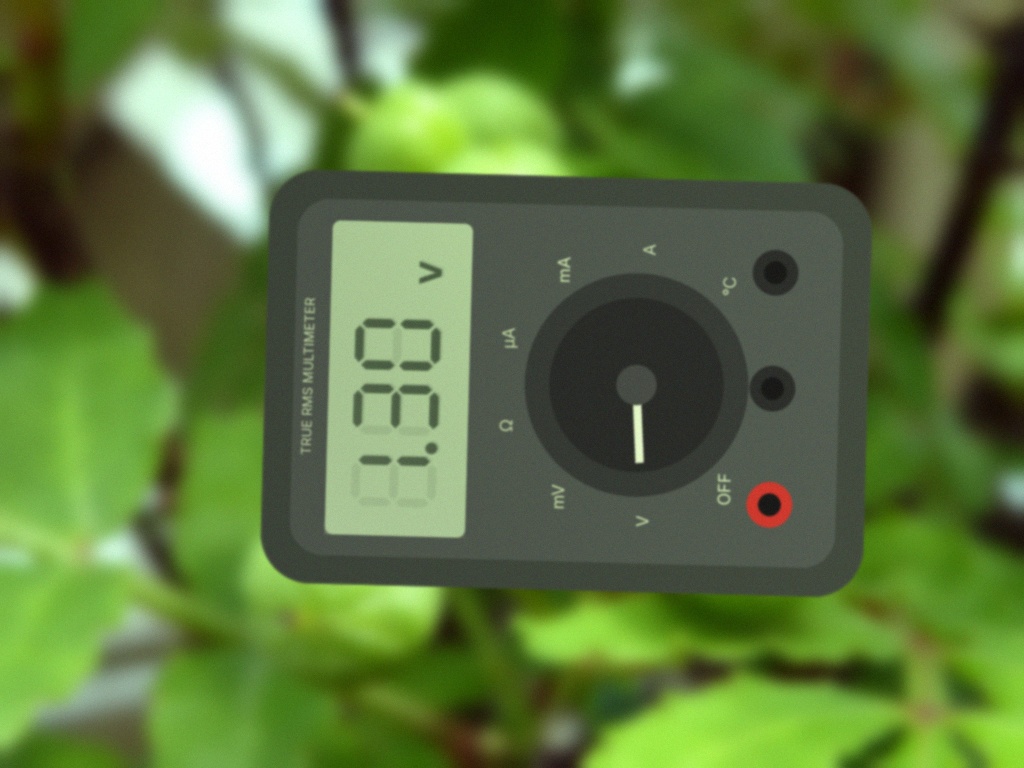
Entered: 1.30
